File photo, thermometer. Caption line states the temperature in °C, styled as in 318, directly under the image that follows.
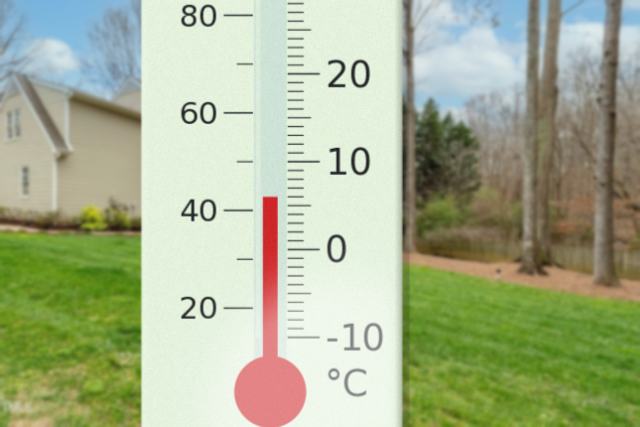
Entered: 6
